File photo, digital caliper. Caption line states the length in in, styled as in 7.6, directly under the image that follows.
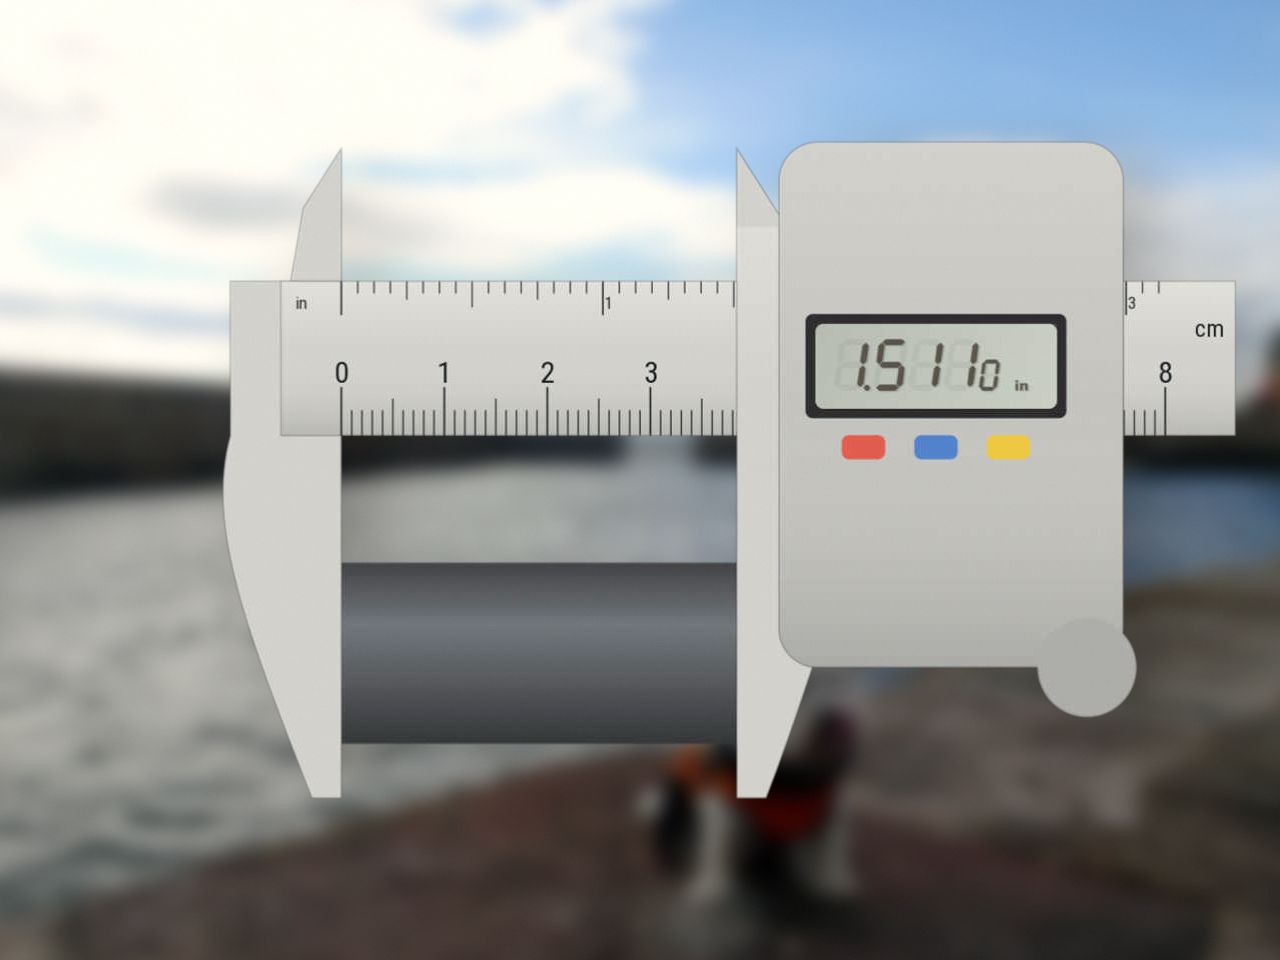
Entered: 1.5110
